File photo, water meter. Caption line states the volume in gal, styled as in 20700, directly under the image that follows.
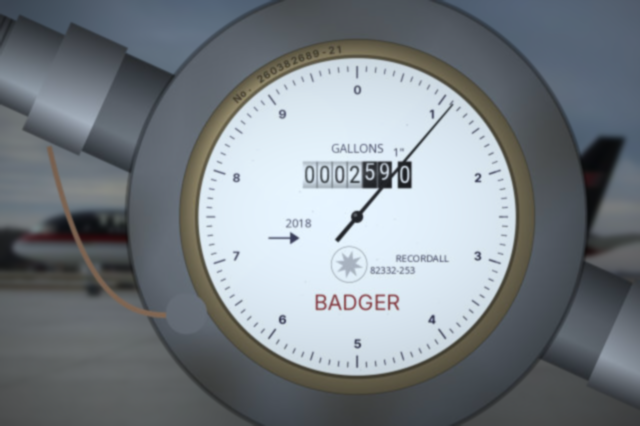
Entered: 2591.1
